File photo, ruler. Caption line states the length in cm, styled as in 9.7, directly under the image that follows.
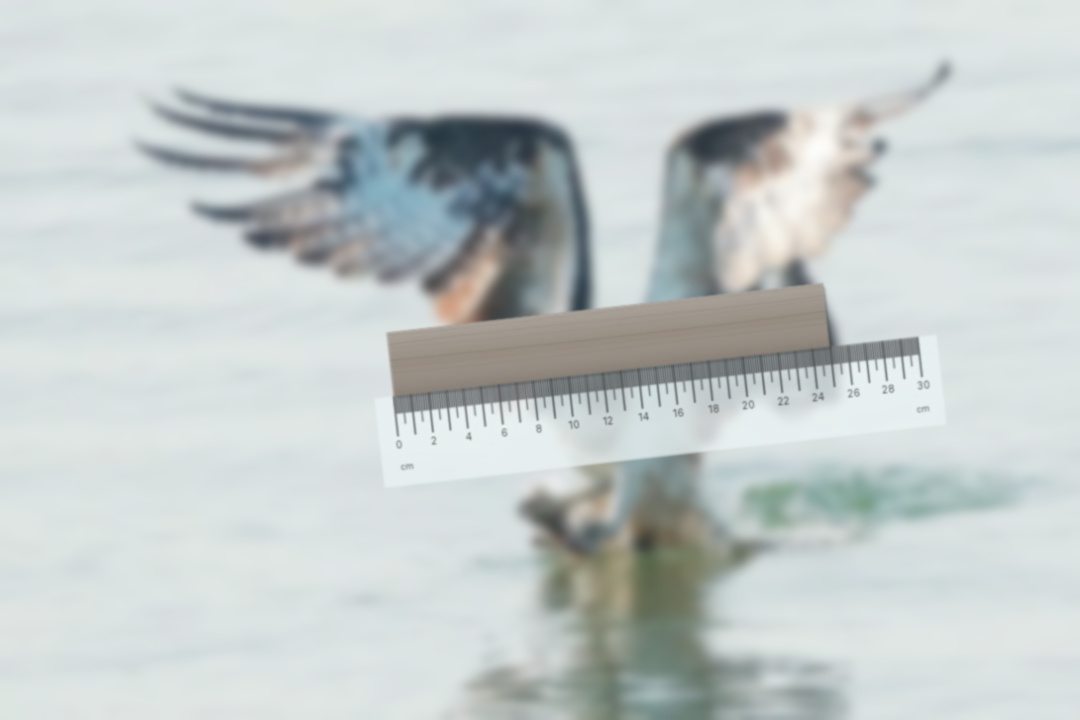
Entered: 25
